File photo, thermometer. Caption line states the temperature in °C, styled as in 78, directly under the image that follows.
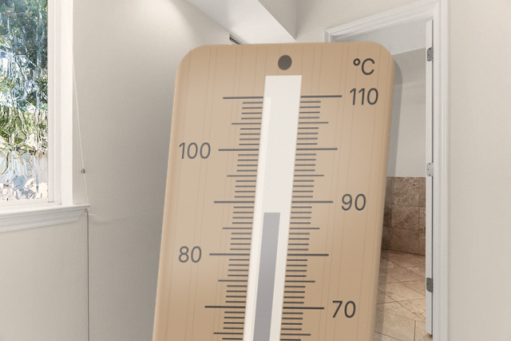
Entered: 88
